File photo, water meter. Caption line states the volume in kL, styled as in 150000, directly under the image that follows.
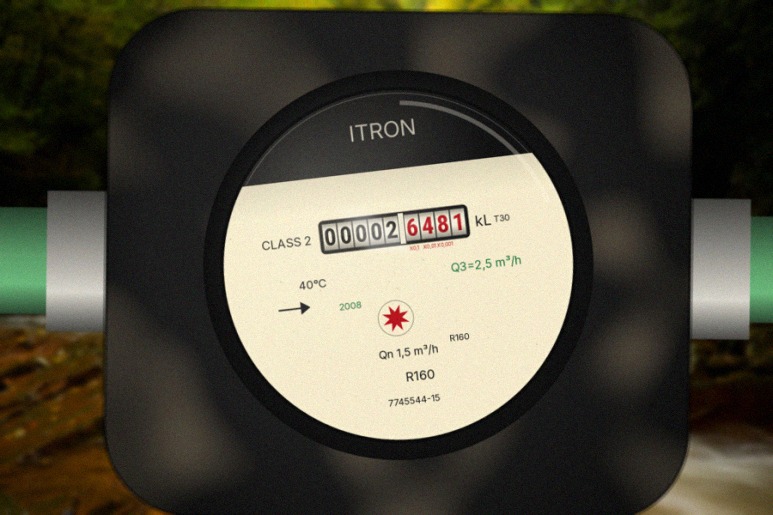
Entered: 2.6481
